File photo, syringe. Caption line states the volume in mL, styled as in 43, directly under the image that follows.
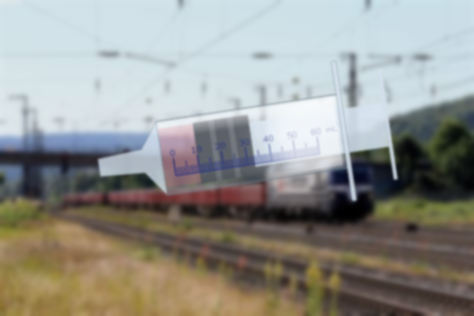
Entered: 10
